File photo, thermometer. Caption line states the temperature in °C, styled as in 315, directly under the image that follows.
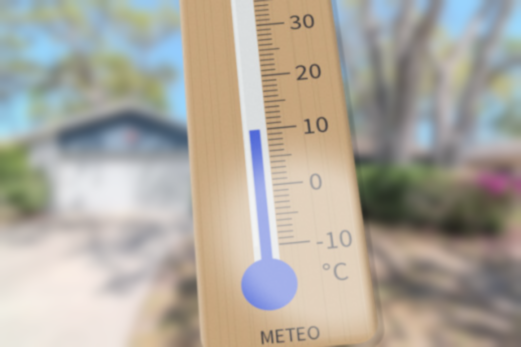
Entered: 10
